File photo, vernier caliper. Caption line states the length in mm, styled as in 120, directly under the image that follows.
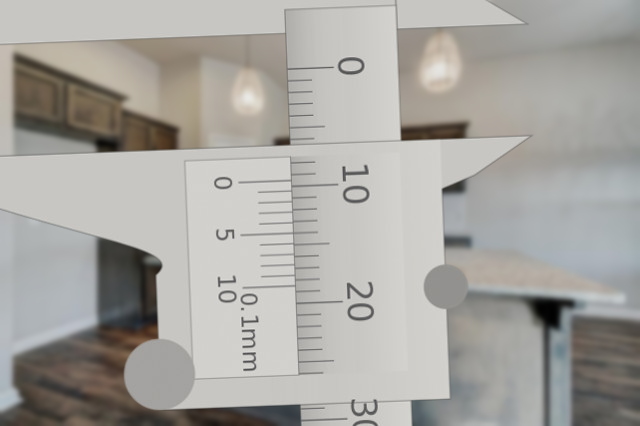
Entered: 9.5
